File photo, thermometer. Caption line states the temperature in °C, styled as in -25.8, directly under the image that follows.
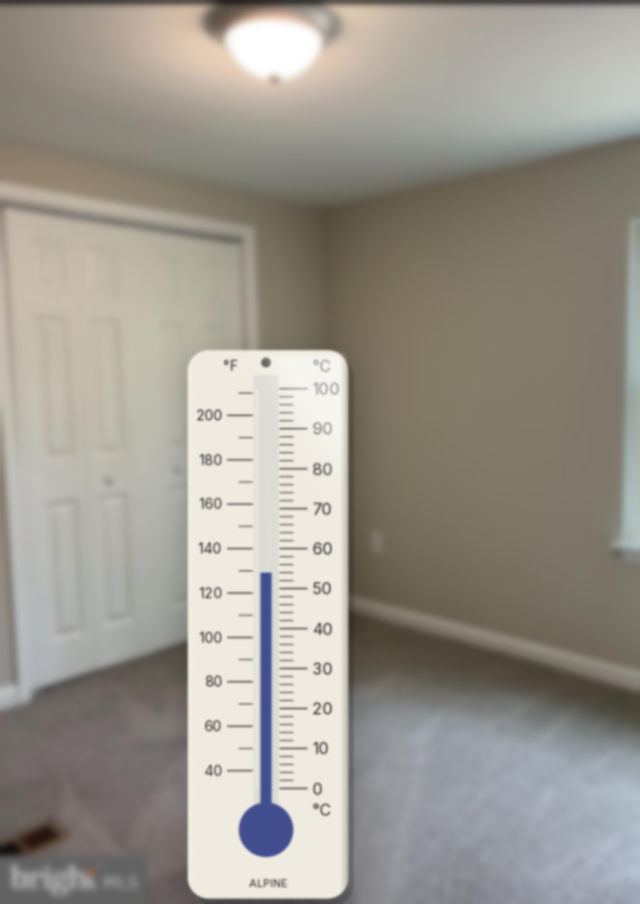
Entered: 54
